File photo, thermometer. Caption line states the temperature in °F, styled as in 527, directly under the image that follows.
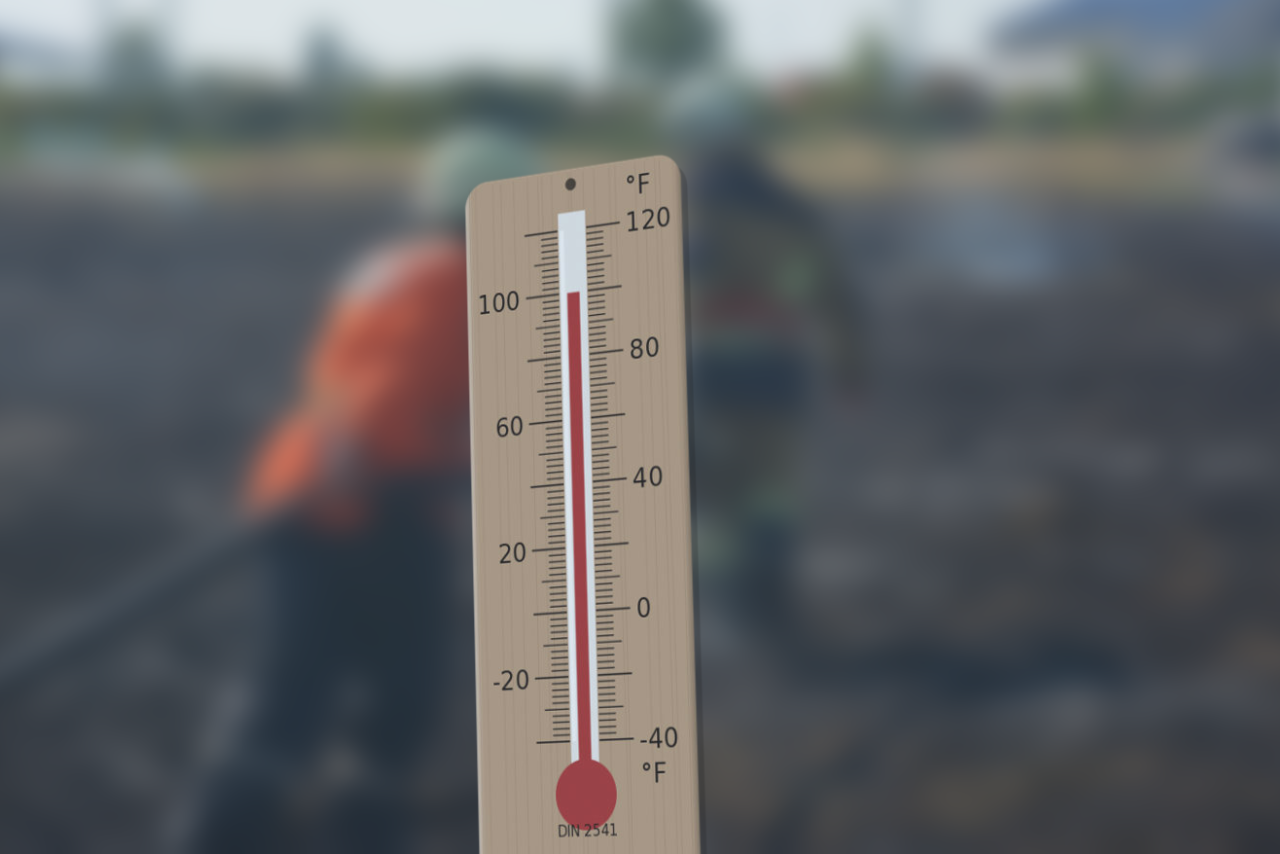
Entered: 100
